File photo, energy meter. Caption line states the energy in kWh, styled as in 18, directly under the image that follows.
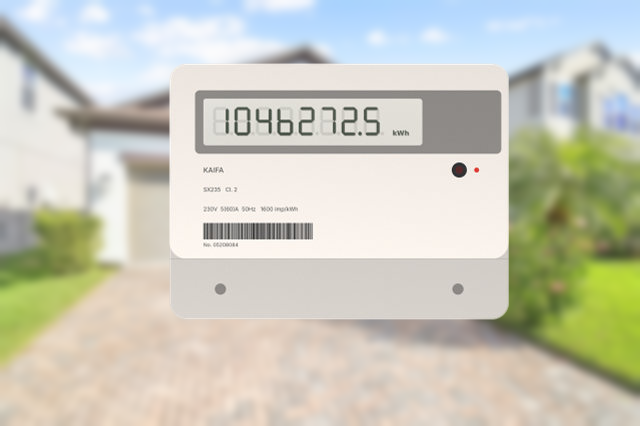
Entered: 1046272.5
